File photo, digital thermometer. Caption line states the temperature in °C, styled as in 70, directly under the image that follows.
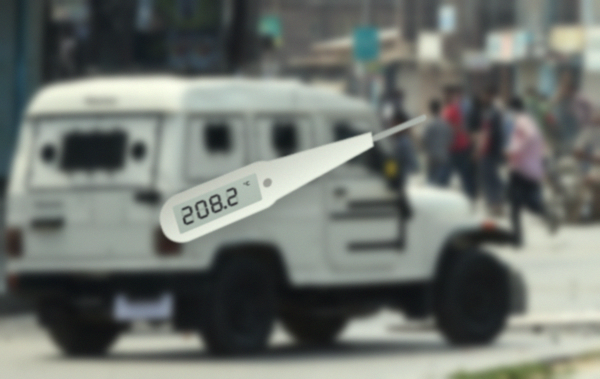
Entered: 208.2
